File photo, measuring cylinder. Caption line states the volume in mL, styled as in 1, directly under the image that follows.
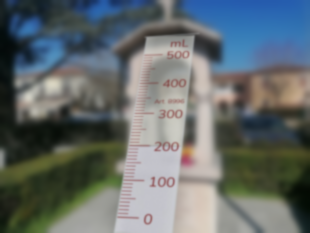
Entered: 200
